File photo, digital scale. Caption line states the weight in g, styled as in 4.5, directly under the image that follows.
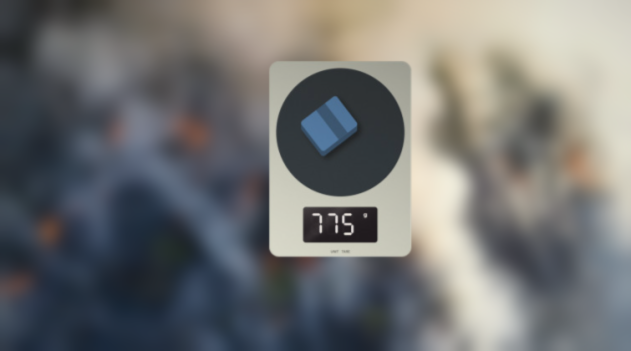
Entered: 775
